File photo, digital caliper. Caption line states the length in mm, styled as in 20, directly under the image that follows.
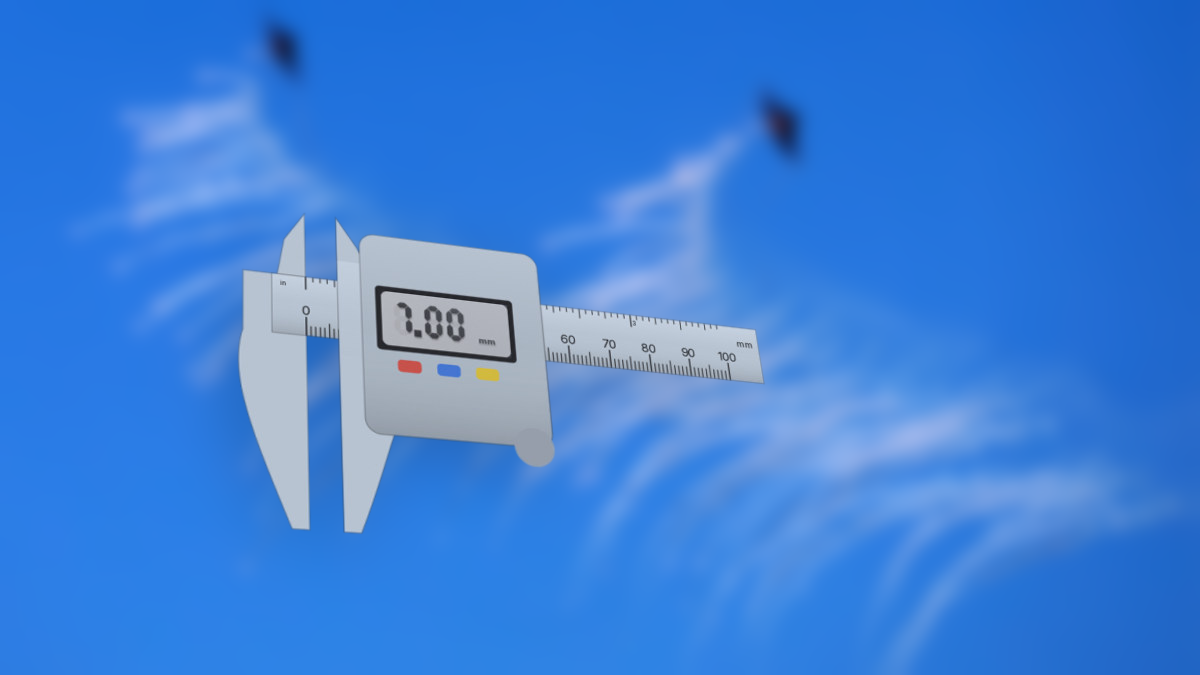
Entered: 7.00
